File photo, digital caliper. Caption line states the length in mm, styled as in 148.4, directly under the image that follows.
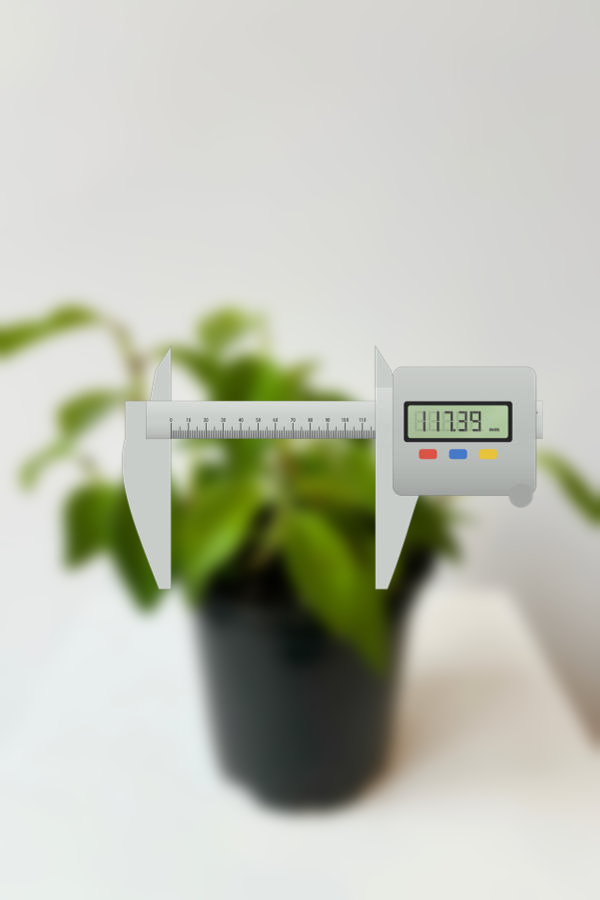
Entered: 117.39
